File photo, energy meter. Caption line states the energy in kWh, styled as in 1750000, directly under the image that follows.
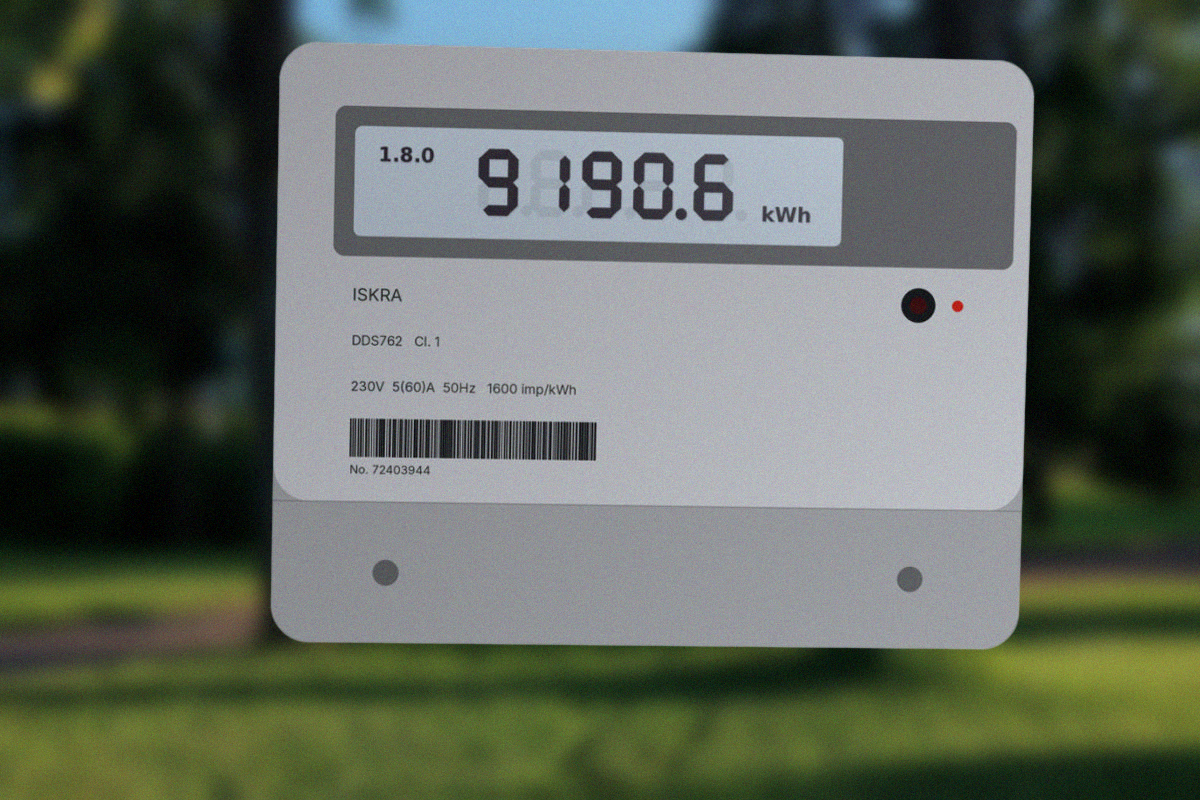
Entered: 9190.6
